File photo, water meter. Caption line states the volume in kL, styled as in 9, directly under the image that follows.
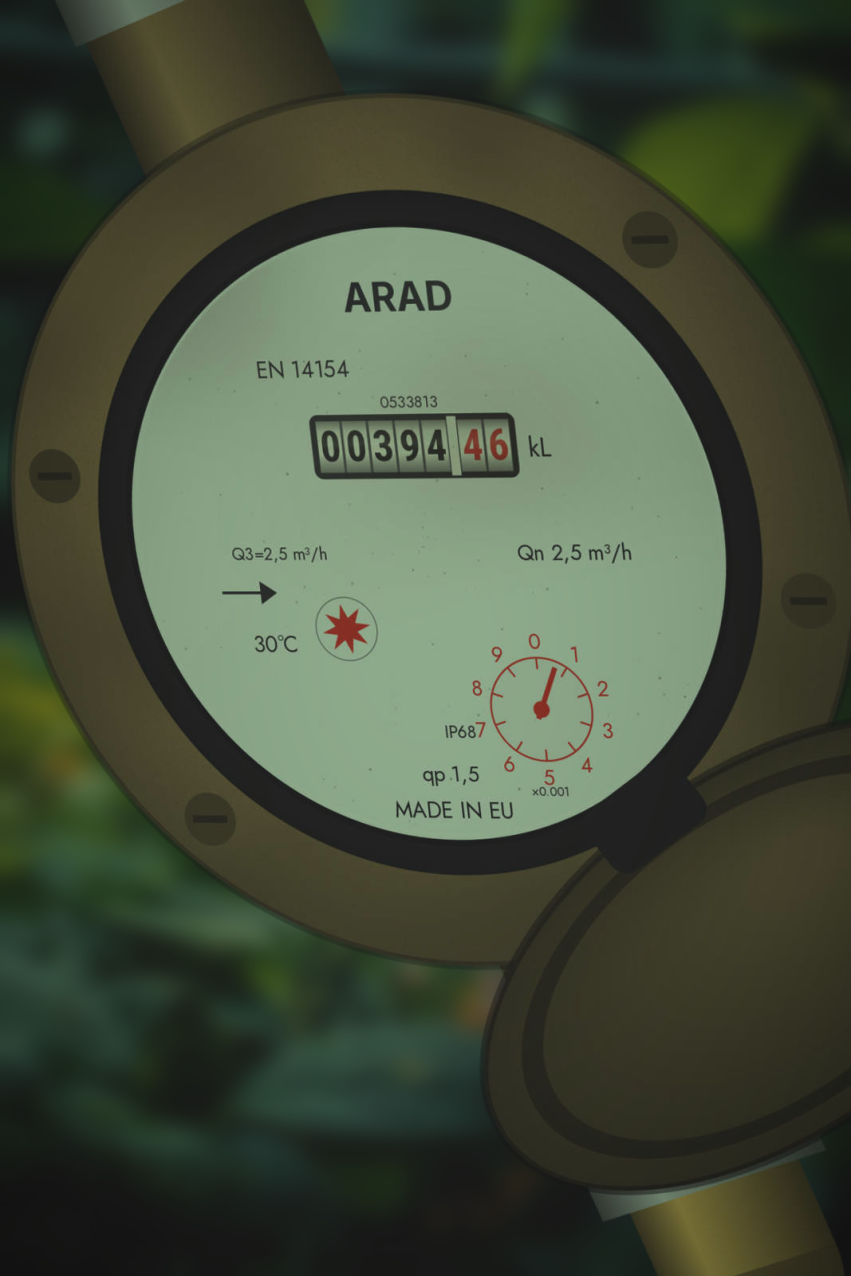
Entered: 394.460
